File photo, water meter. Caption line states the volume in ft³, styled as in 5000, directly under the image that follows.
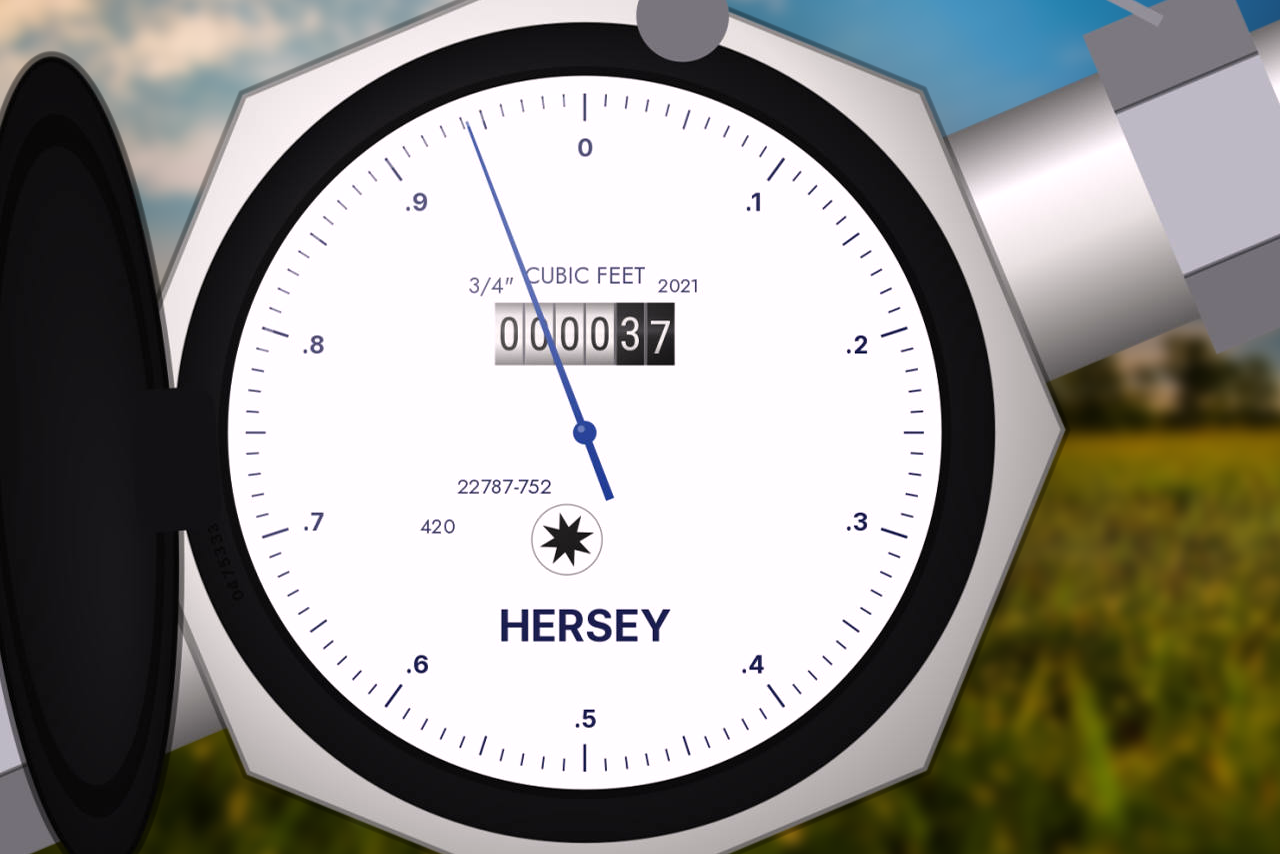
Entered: 36.94
